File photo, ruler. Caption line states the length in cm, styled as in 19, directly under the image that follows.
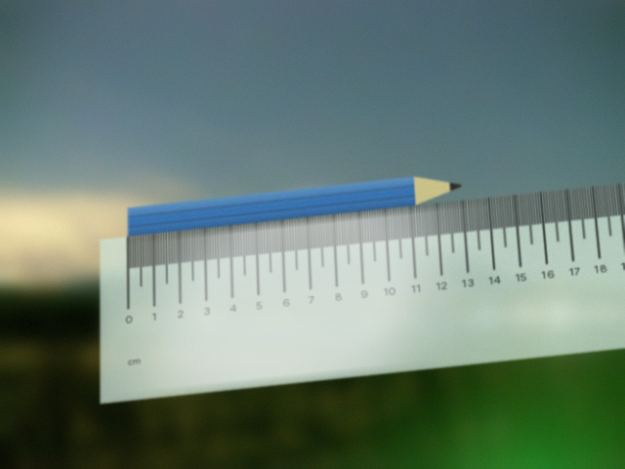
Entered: 13
